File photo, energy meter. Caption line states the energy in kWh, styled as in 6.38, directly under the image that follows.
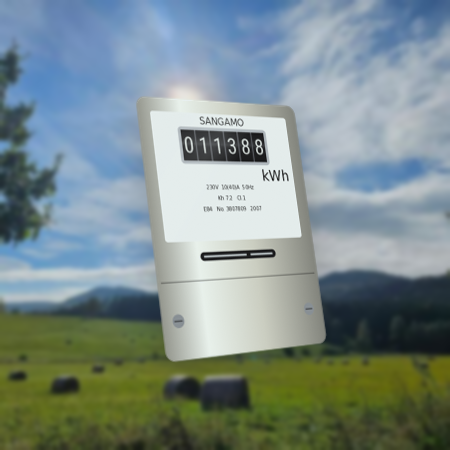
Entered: 11388
